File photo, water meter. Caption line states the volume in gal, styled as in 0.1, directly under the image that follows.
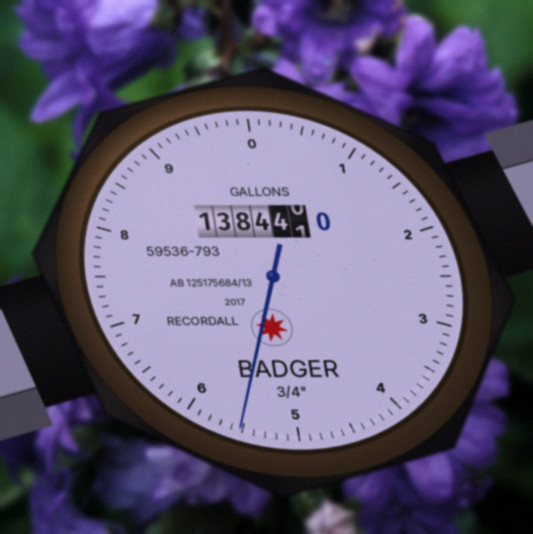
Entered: 1384405.5
